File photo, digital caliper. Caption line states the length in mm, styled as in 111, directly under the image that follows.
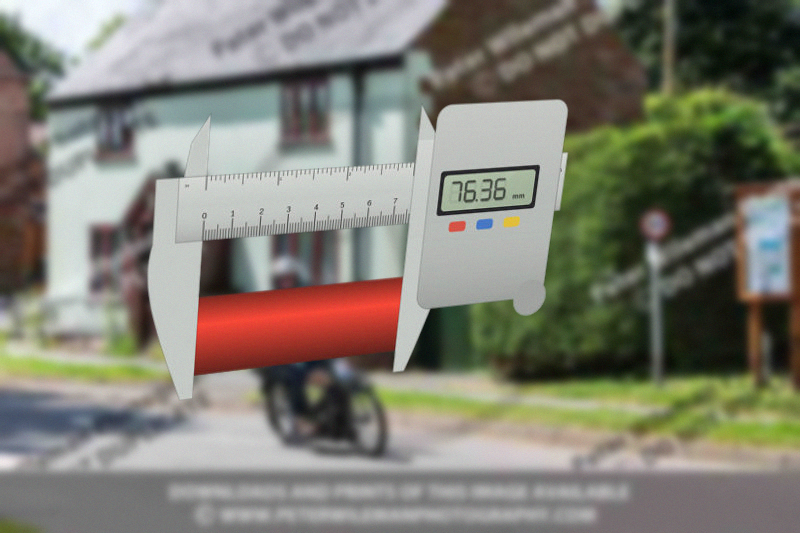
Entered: 76.36
